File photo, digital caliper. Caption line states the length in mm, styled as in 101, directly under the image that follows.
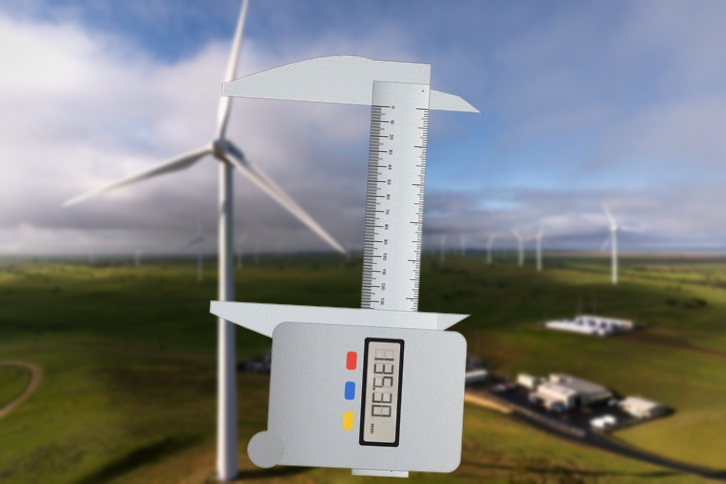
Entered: 135.30
